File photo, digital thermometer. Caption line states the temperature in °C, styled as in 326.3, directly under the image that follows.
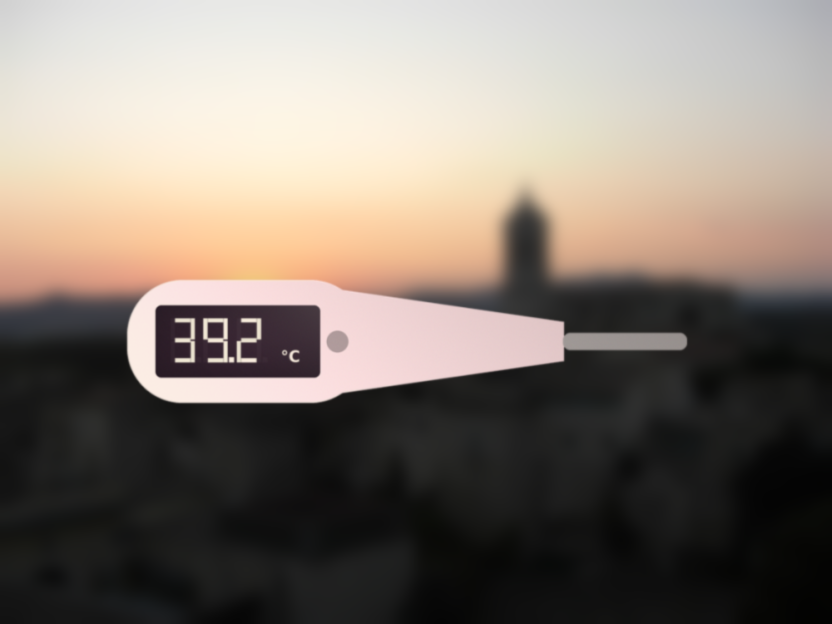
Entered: 39.2
